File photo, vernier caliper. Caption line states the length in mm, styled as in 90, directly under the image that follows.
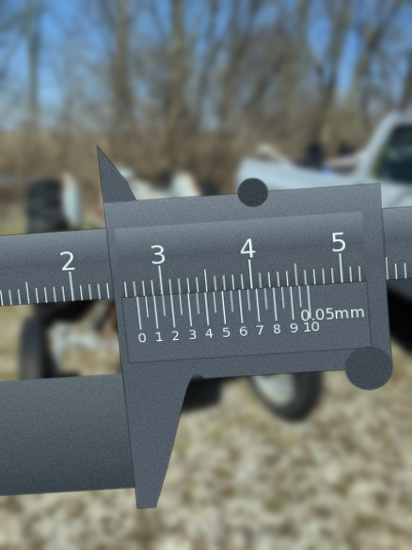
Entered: 27.2
